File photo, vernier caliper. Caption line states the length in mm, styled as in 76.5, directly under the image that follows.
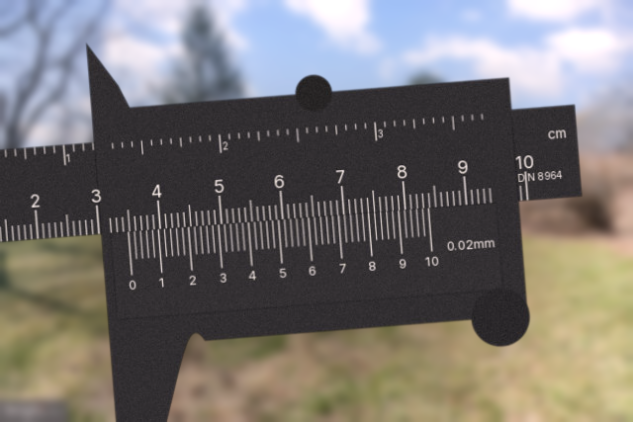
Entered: 34.8
